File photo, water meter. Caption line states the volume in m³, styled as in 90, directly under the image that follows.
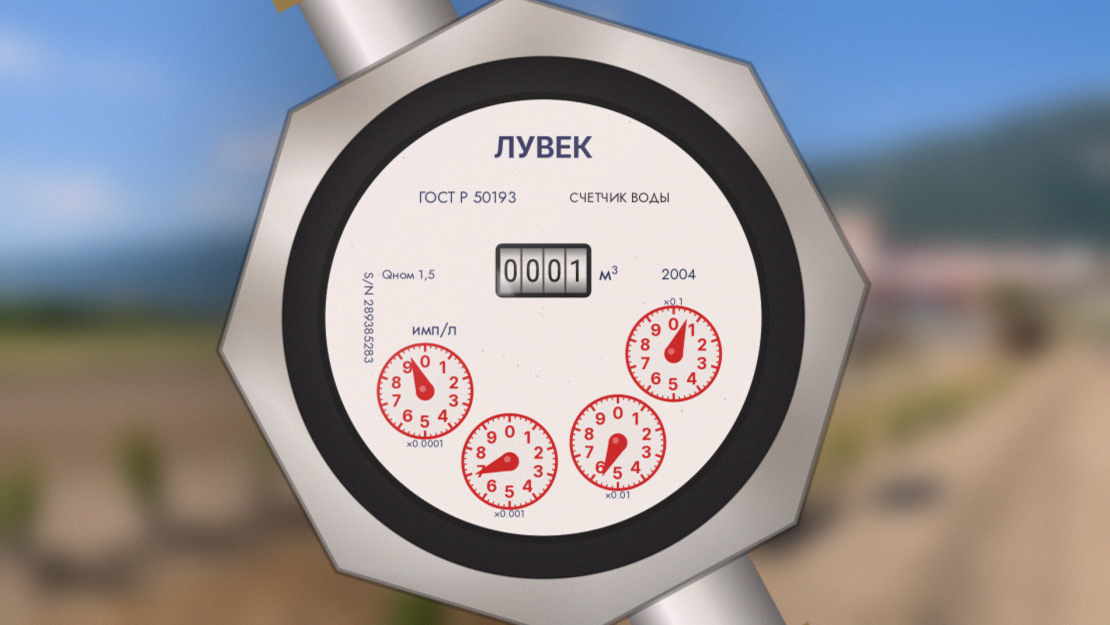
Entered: 1.0569
